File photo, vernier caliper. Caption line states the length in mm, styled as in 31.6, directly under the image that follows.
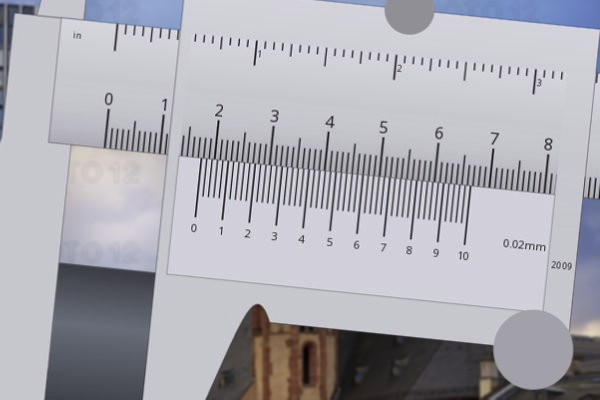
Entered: 17.6
